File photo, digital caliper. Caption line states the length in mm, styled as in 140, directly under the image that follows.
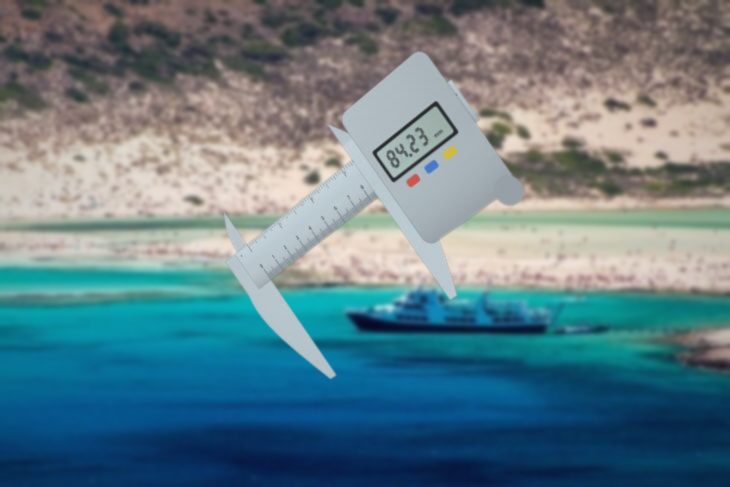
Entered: 84.23
